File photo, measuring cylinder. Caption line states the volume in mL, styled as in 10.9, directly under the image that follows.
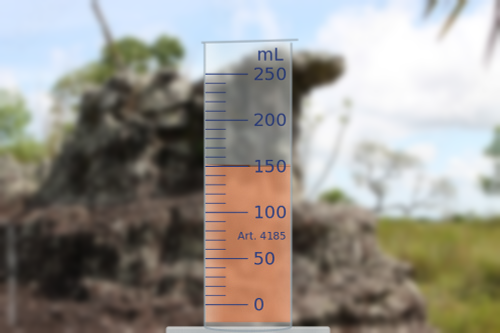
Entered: 150
